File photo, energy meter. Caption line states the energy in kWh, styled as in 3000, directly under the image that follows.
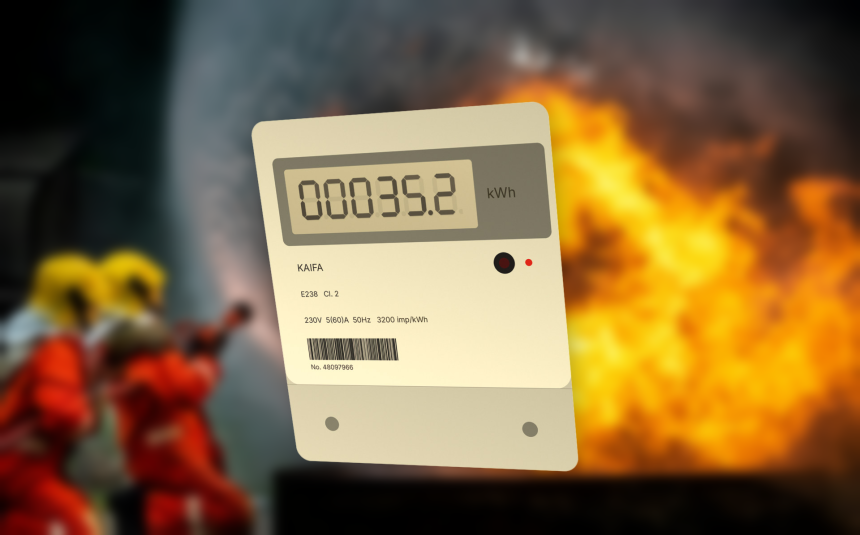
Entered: 35.2
